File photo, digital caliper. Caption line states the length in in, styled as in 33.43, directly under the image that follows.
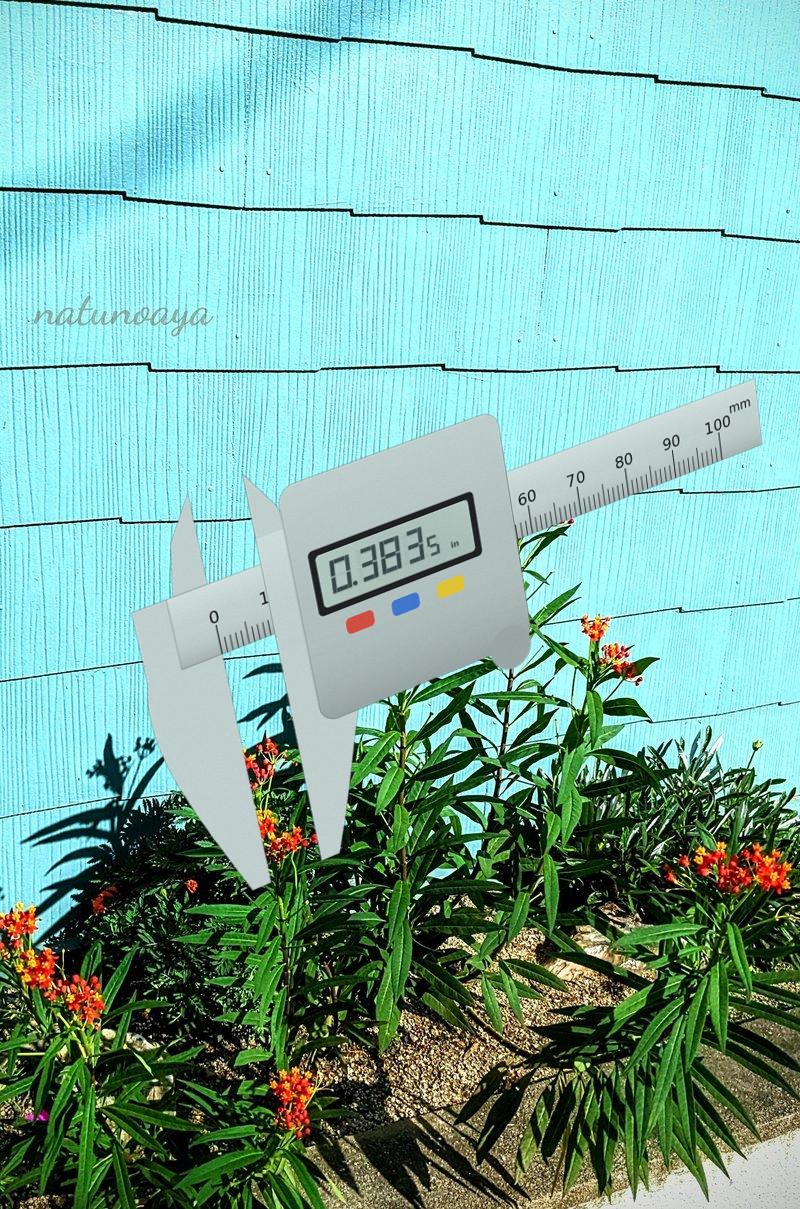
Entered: 0.3835
